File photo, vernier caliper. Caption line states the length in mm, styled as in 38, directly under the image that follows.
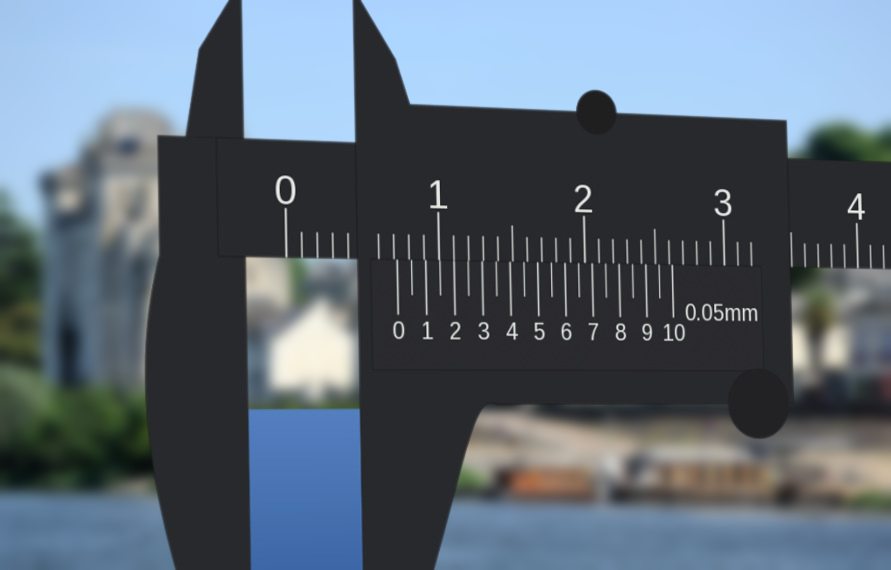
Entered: 7.2
